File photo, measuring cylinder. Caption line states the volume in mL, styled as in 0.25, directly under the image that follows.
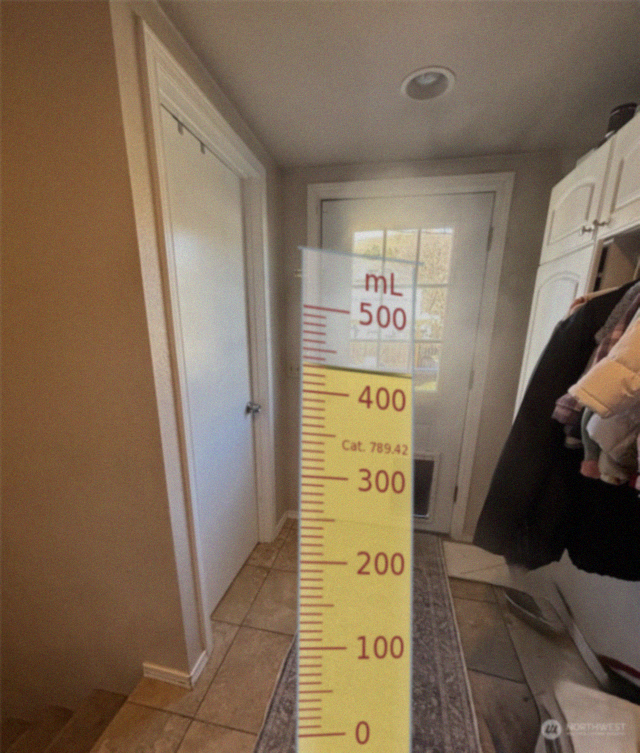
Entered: 430
